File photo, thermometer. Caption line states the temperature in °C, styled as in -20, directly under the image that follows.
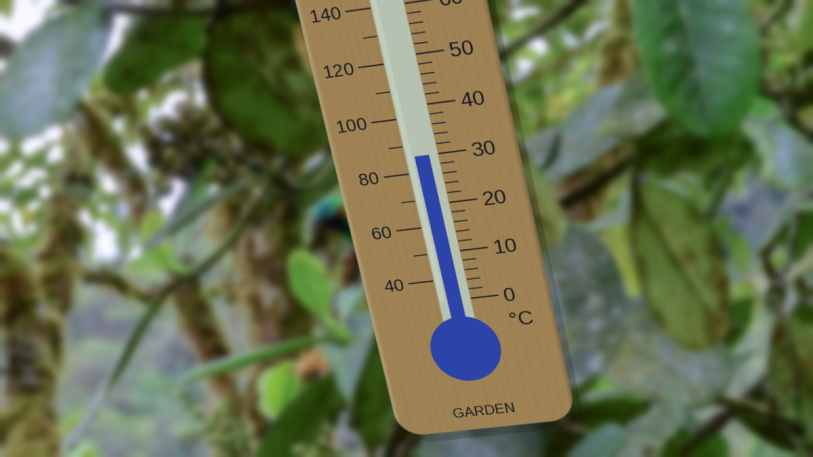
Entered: 30
